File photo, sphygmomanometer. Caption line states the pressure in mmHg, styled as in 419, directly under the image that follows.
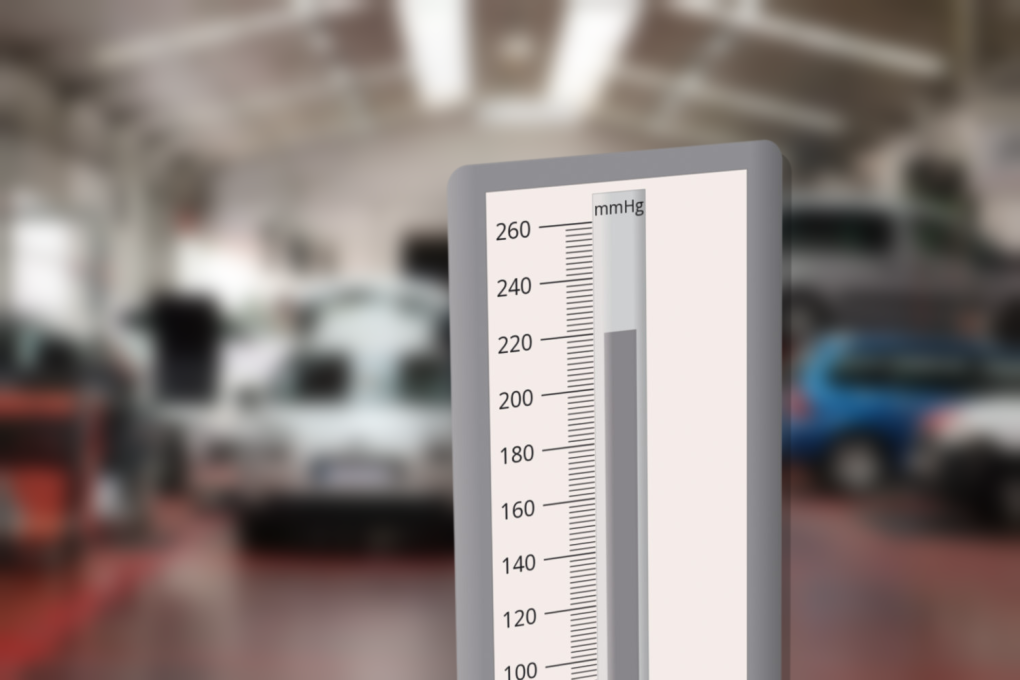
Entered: 220
